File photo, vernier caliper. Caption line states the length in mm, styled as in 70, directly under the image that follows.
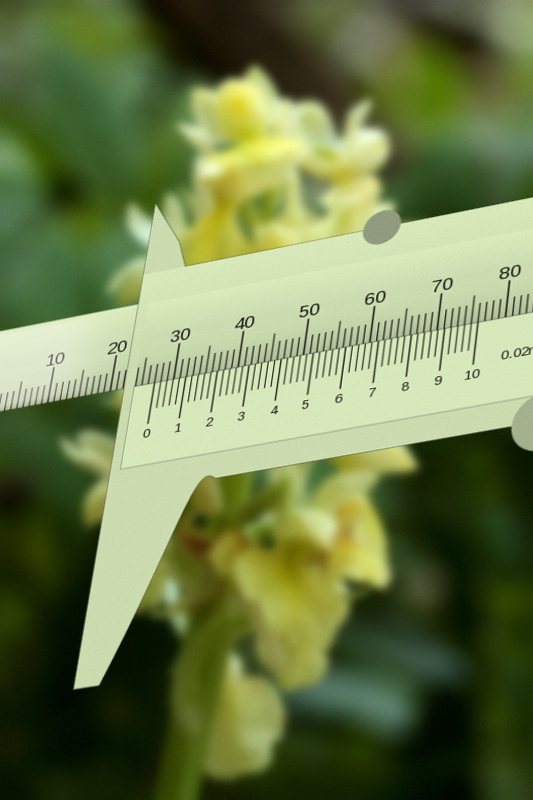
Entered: 27.0
